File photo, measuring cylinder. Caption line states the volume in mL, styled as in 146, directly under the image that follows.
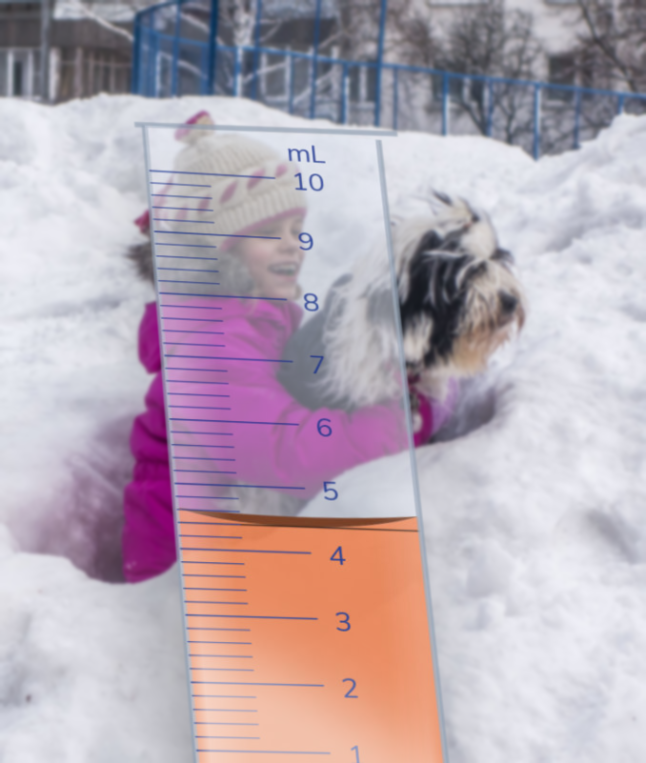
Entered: 4.4
